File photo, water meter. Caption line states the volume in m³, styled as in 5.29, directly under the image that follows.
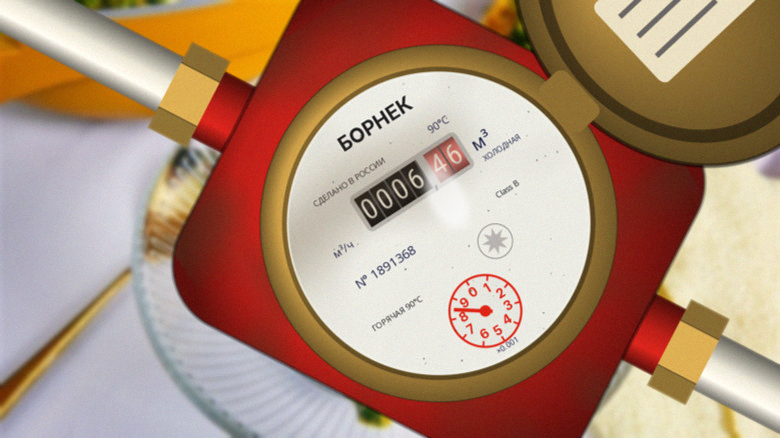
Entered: 6.468
